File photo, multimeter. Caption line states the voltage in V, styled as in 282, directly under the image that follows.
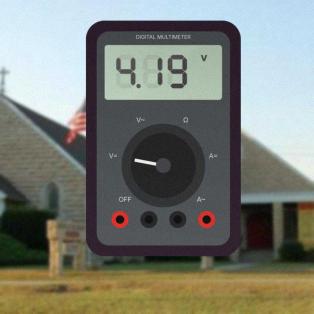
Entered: 4.19
